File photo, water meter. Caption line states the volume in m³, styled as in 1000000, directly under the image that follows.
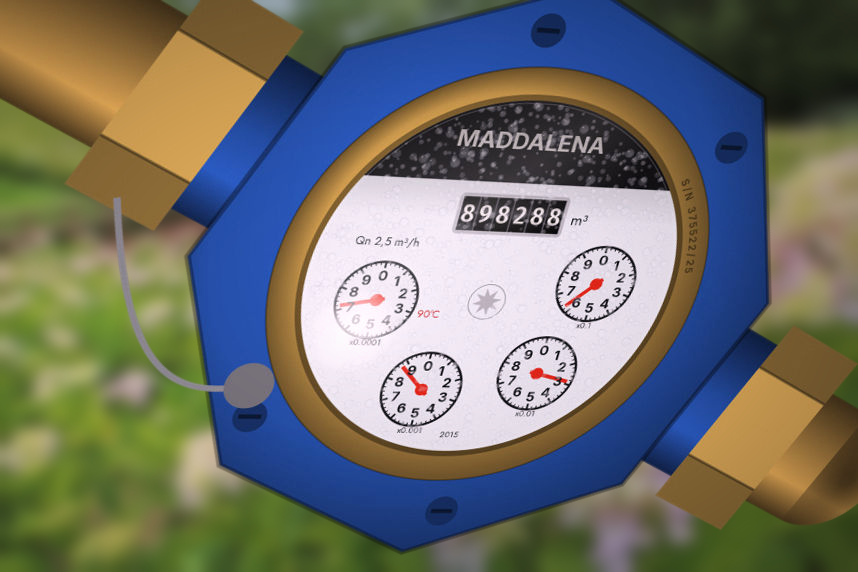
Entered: 898288.6287
